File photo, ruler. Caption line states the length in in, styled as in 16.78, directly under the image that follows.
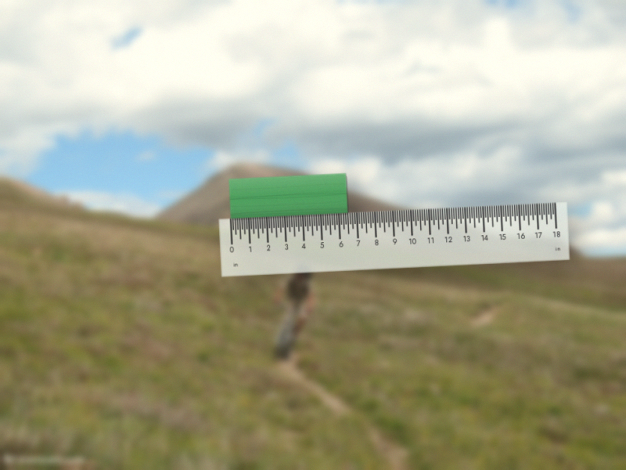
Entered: 6.5
